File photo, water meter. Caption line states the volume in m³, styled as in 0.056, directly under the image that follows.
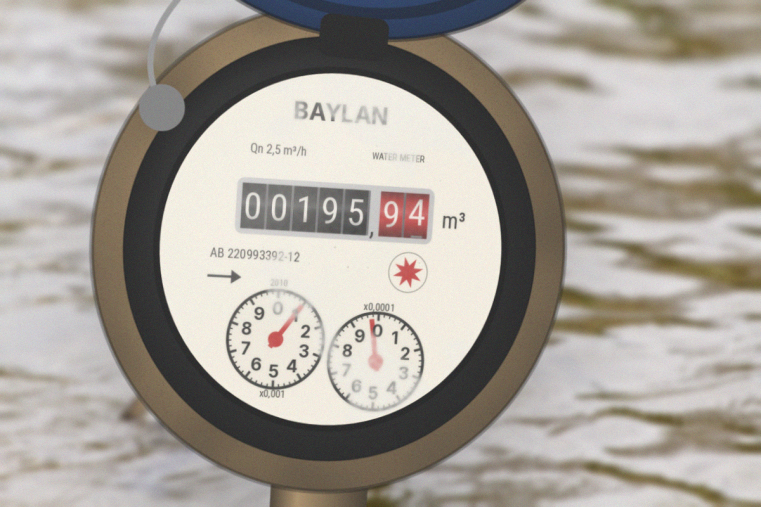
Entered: 195.9409
